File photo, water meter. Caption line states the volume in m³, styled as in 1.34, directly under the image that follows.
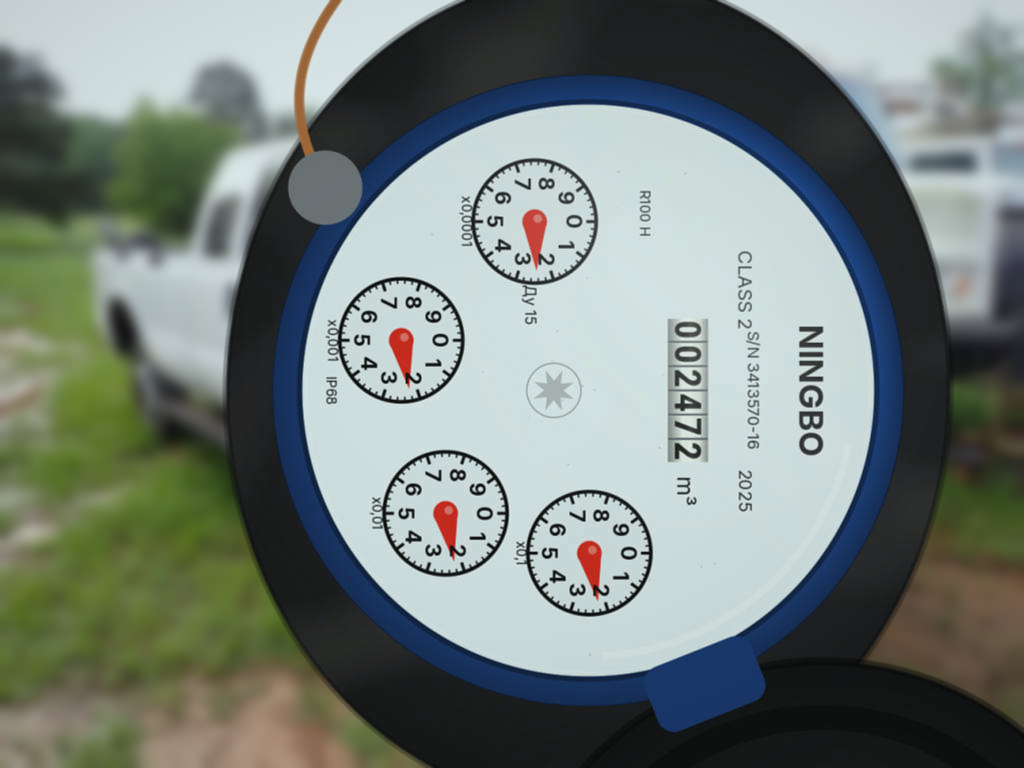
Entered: 2472.2222
